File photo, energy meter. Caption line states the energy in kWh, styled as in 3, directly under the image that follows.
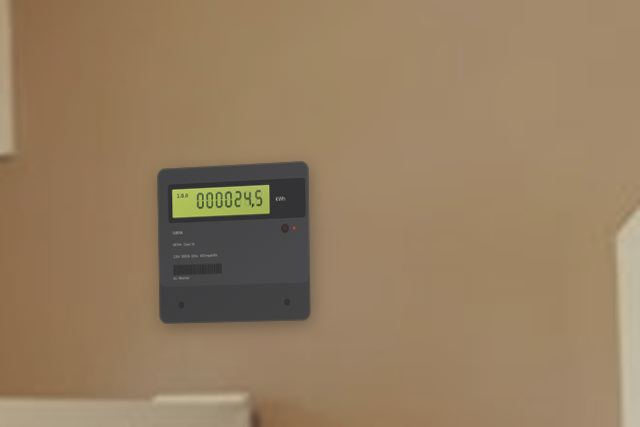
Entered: 24.5
